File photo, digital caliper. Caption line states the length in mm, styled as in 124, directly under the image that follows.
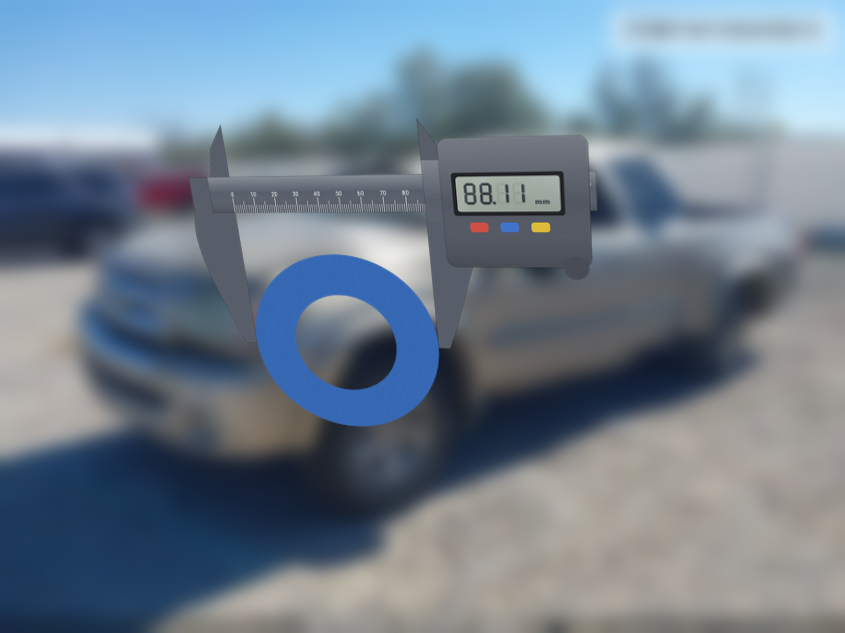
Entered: 88.11
